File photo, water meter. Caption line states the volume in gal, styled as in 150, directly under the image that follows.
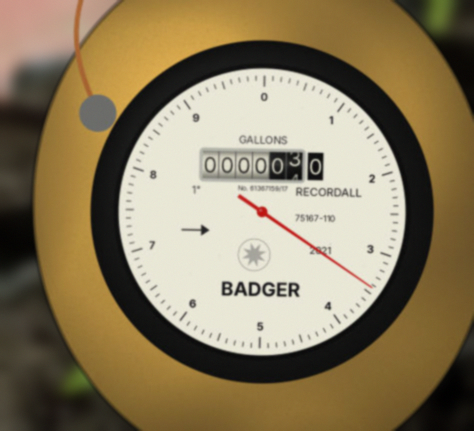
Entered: 33.4
